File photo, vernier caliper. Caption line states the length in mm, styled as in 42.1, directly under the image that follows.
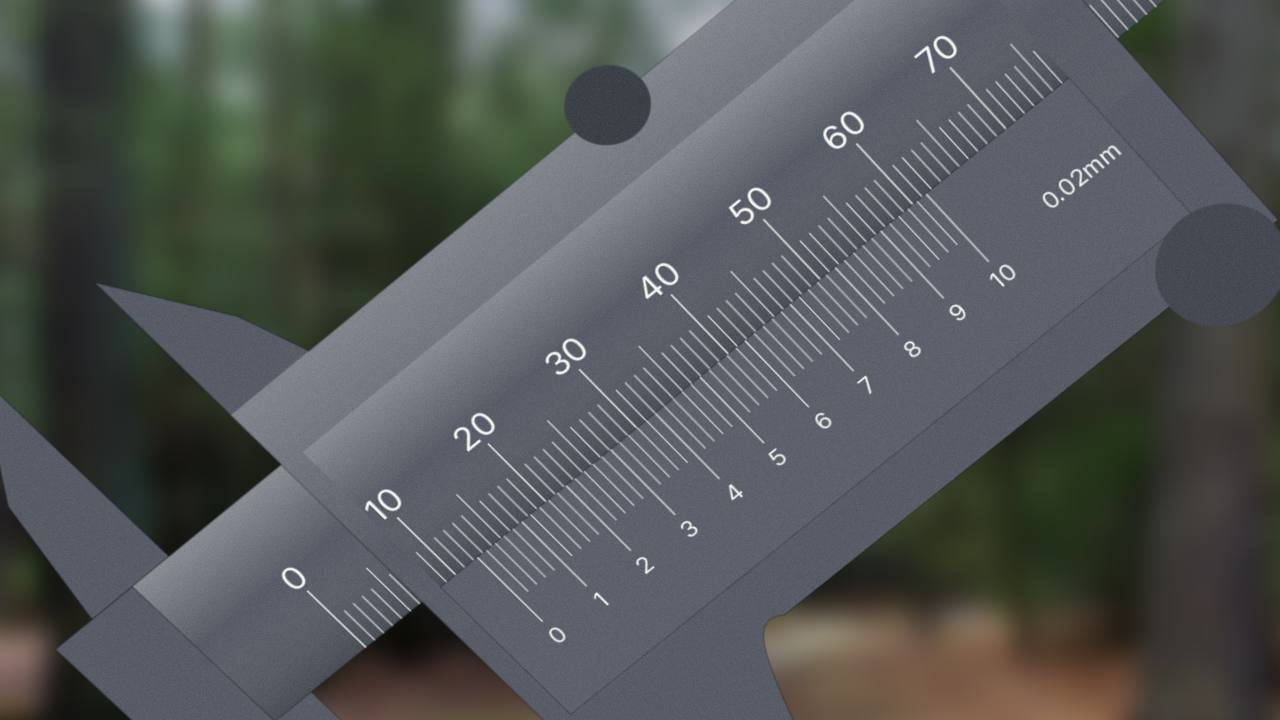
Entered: 12.4
